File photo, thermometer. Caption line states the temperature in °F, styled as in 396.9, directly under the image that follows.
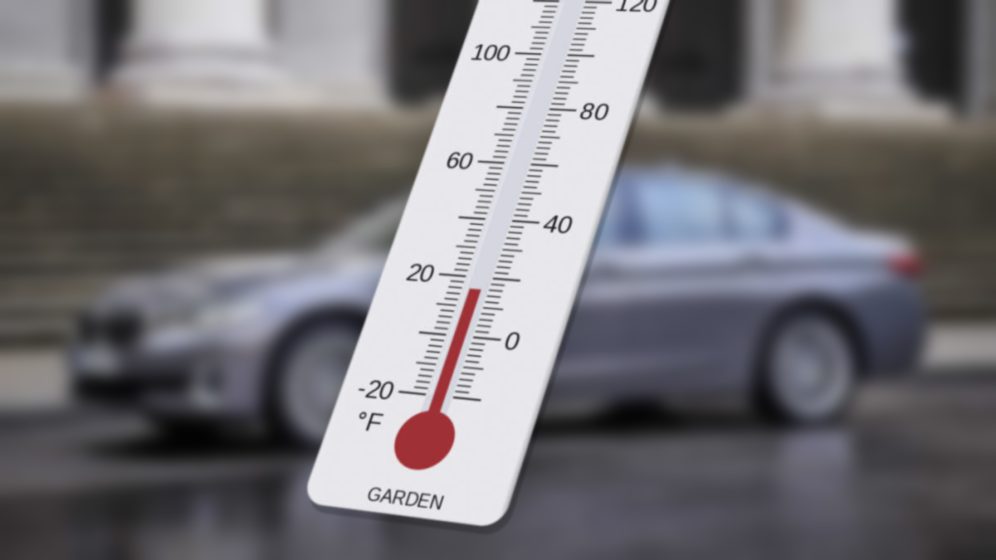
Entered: 16
